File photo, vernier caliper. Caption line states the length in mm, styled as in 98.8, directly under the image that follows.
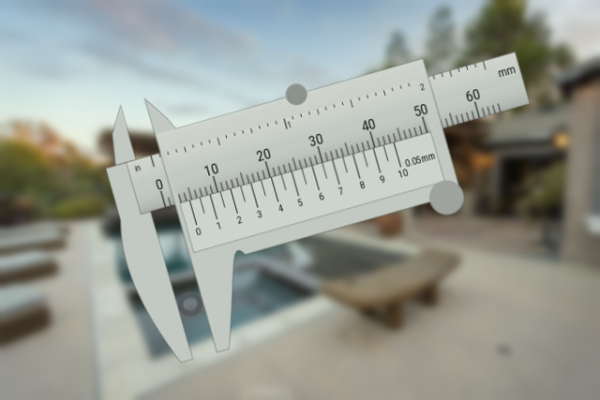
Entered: 4.6
